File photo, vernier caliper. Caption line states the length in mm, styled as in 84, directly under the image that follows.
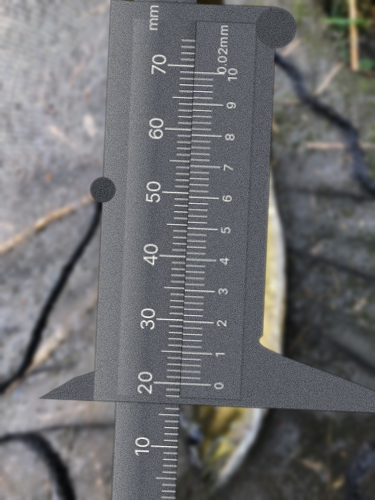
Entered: 20.0
